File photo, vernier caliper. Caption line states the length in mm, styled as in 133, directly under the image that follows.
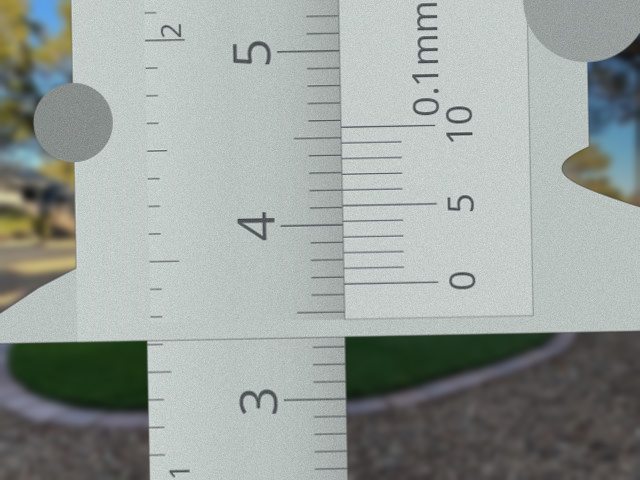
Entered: 36.6
